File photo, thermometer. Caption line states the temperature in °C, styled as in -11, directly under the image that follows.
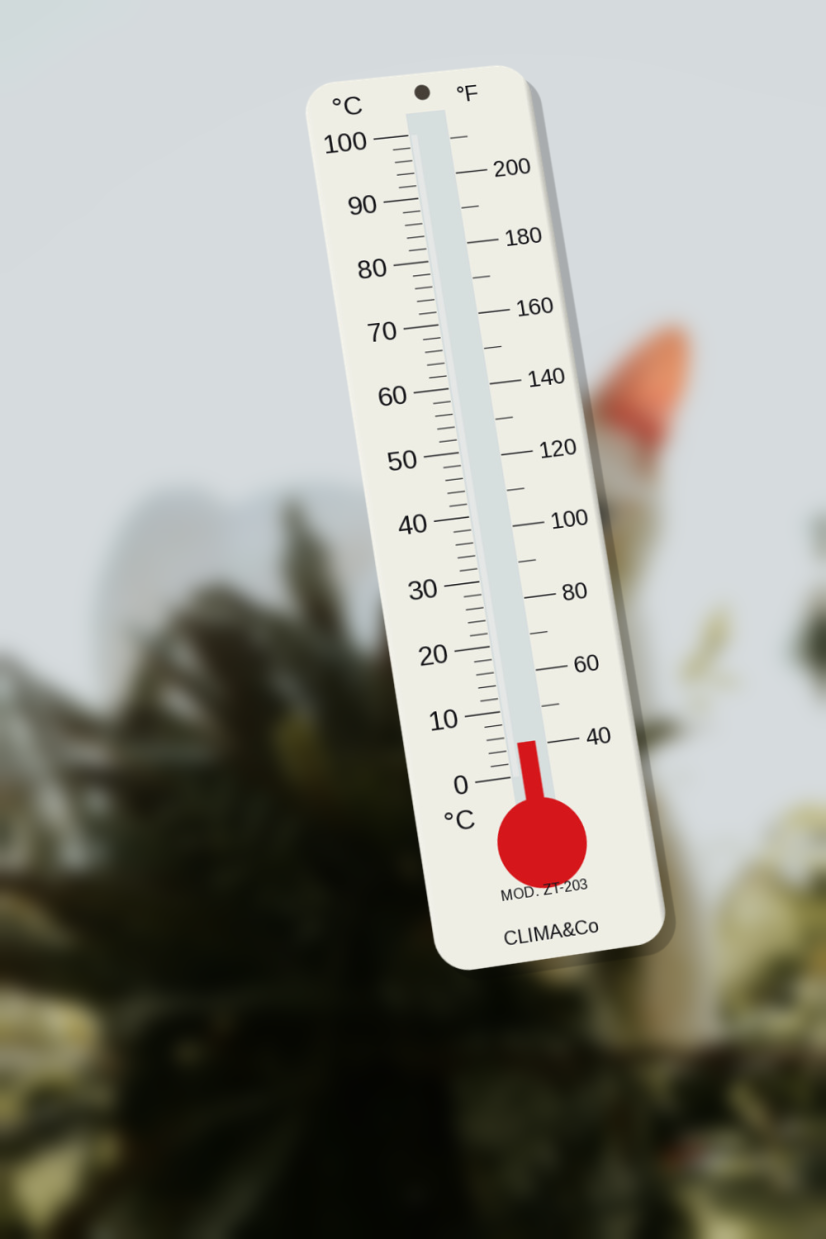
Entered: 5
